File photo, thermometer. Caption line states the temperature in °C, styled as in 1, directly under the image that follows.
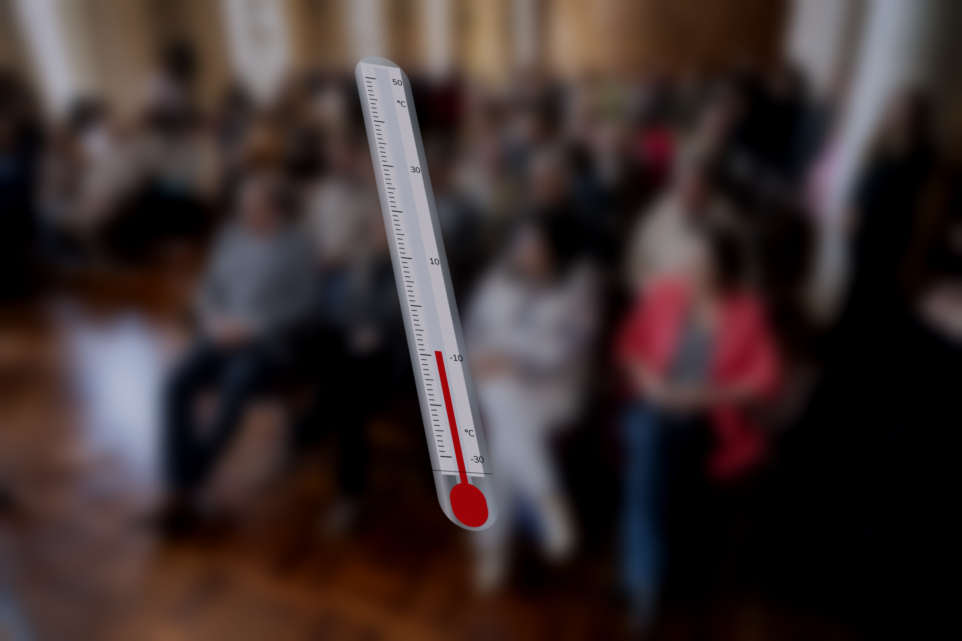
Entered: -9
